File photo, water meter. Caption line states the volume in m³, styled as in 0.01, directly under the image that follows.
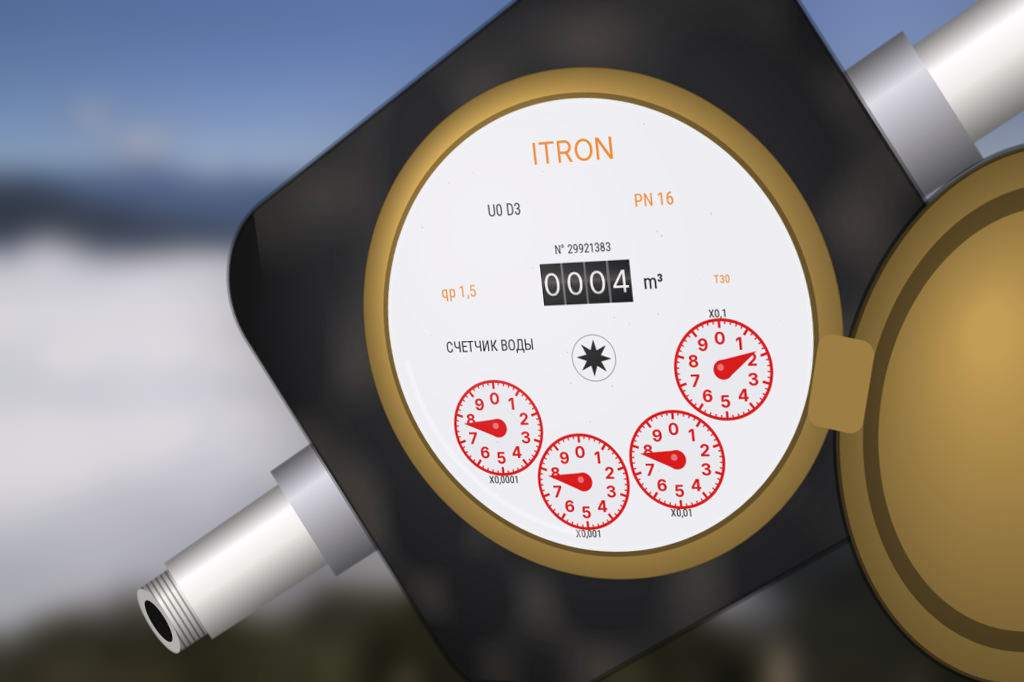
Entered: 4.1777
